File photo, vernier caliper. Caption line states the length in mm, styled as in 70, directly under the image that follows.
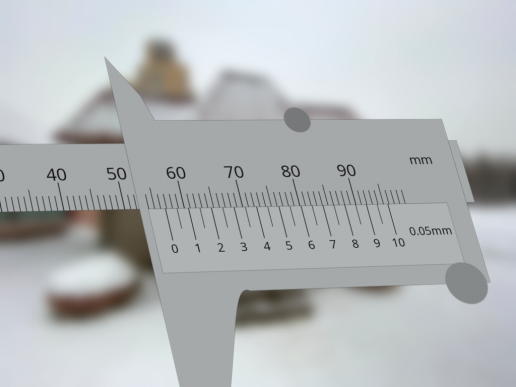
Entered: 56.8
